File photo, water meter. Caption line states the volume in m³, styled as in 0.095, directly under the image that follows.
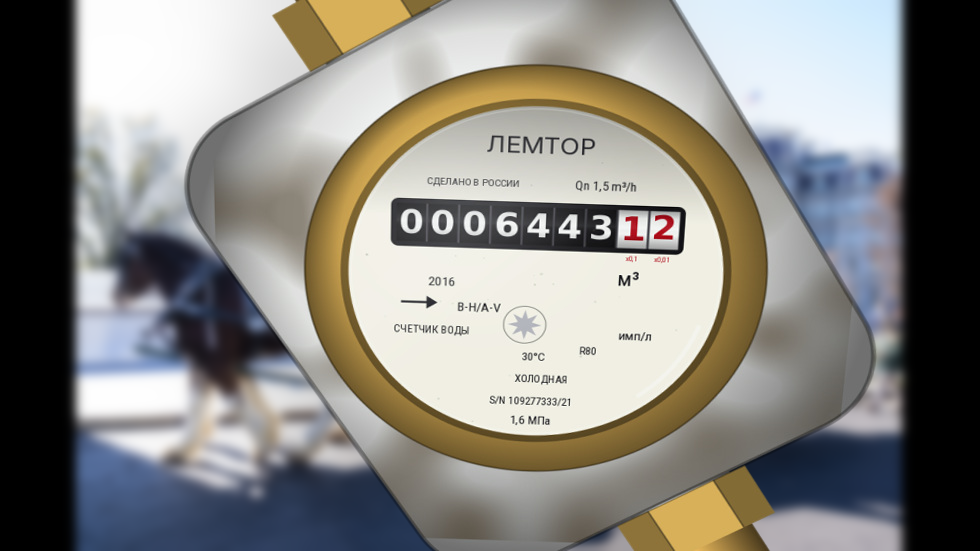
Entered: 6443.12
